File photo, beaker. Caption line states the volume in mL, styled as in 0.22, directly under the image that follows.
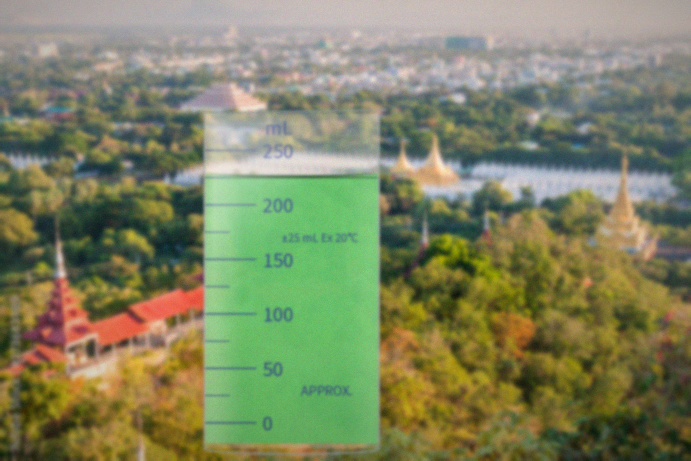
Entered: 225
